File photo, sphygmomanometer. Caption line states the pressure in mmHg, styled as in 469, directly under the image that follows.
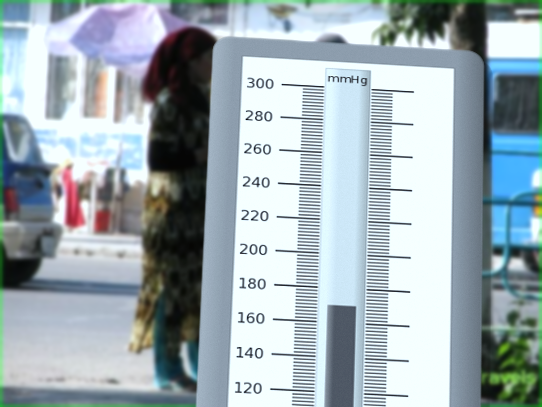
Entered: 170
